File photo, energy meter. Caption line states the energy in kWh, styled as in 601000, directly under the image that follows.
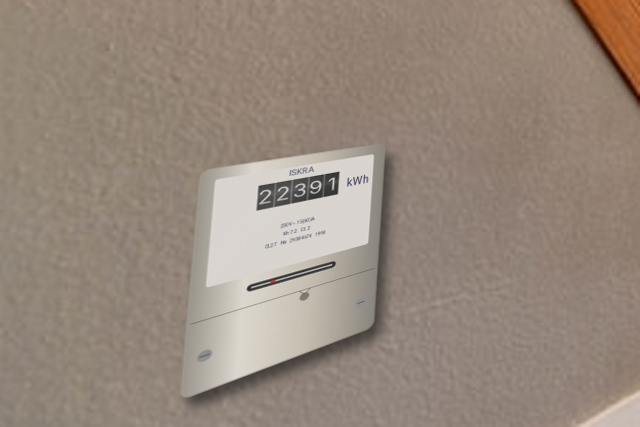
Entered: 22391
